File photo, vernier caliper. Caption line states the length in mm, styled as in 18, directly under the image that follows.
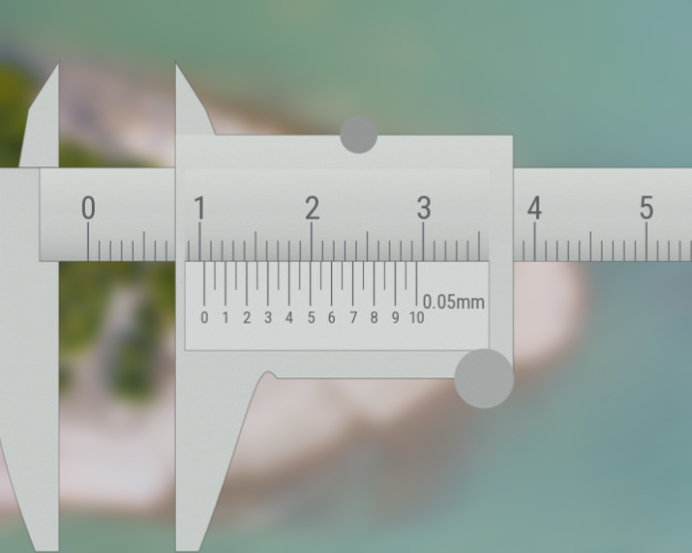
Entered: 10.4
